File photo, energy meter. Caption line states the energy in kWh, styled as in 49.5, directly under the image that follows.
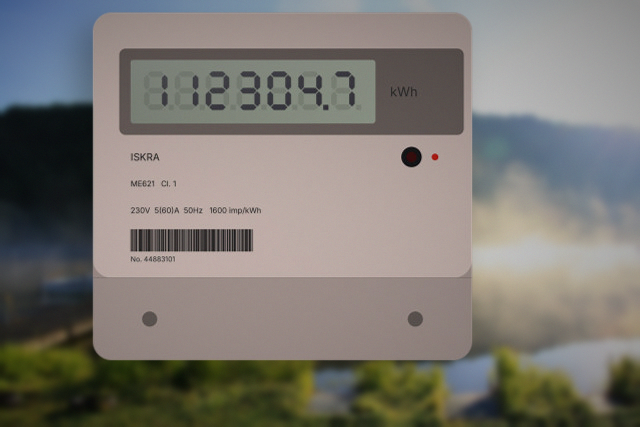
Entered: 112304.7
